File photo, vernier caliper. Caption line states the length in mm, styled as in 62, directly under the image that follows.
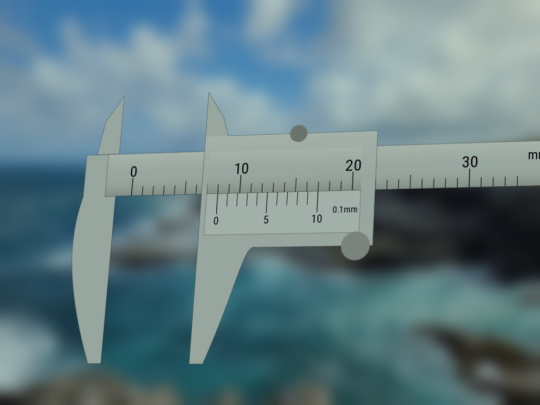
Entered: 8.0
